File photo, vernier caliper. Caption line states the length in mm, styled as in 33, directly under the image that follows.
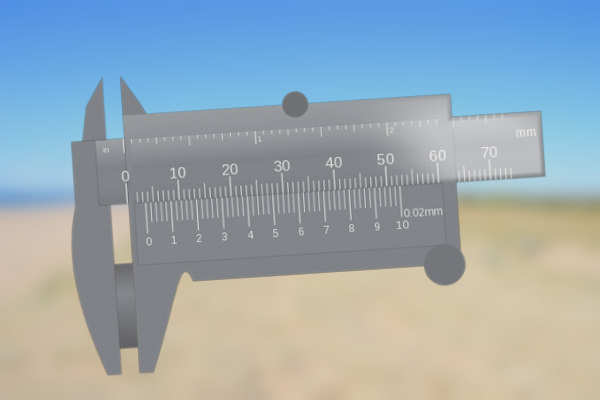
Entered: 3.5
